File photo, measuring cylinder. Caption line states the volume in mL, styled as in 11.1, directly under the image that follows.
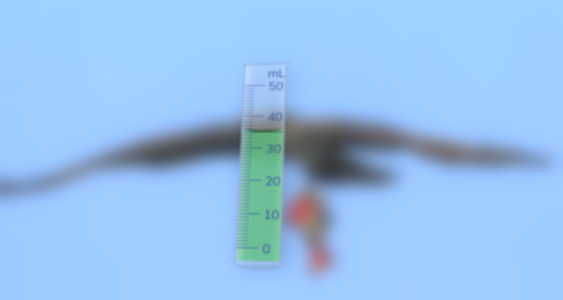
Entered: 35
